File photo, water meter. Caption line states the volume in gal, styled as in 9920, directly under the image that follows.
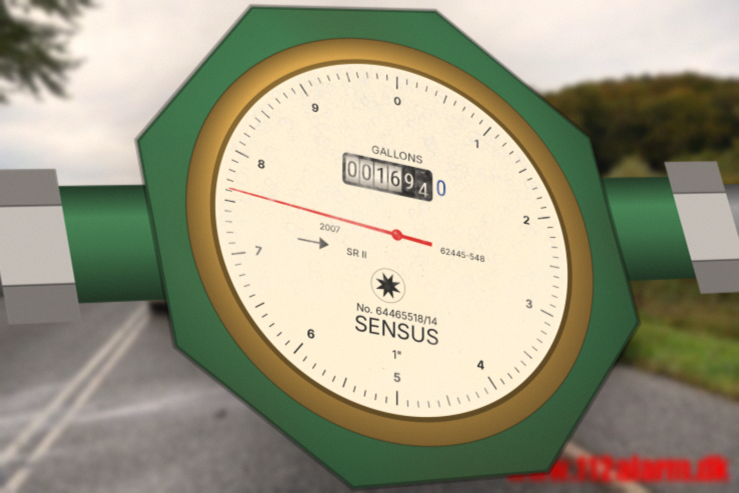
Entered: 16937.6
